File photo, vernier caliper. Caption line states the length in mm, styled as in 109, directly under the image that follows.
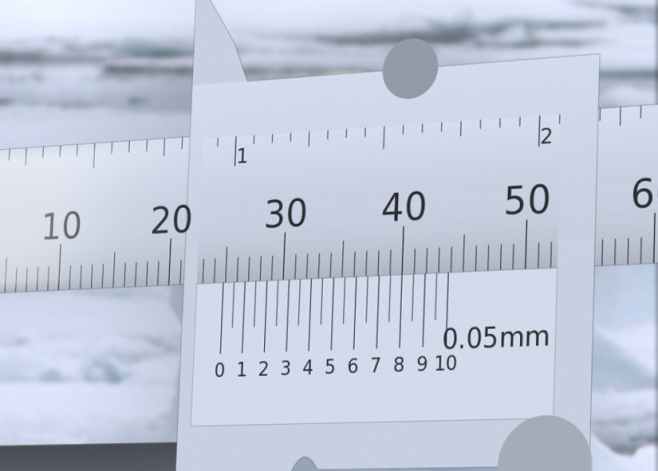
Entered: 24.8
